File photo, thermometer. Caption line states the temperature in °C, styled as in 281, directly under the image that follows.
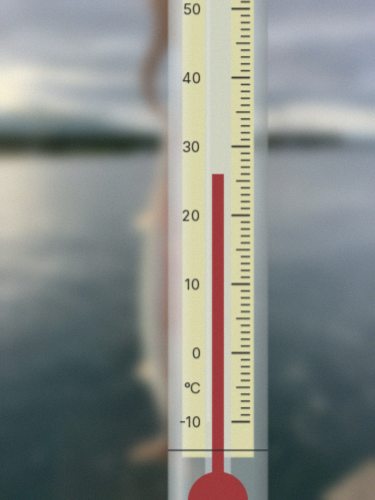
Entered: 26
